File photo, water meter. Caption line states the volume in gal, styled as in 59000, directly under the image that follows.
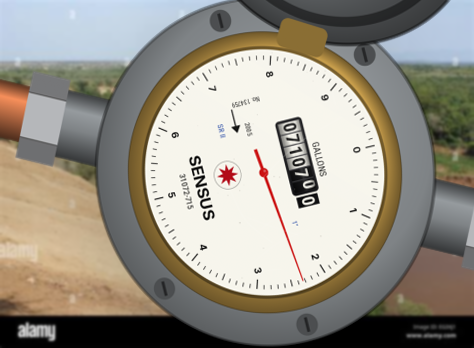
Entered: 710702.3
